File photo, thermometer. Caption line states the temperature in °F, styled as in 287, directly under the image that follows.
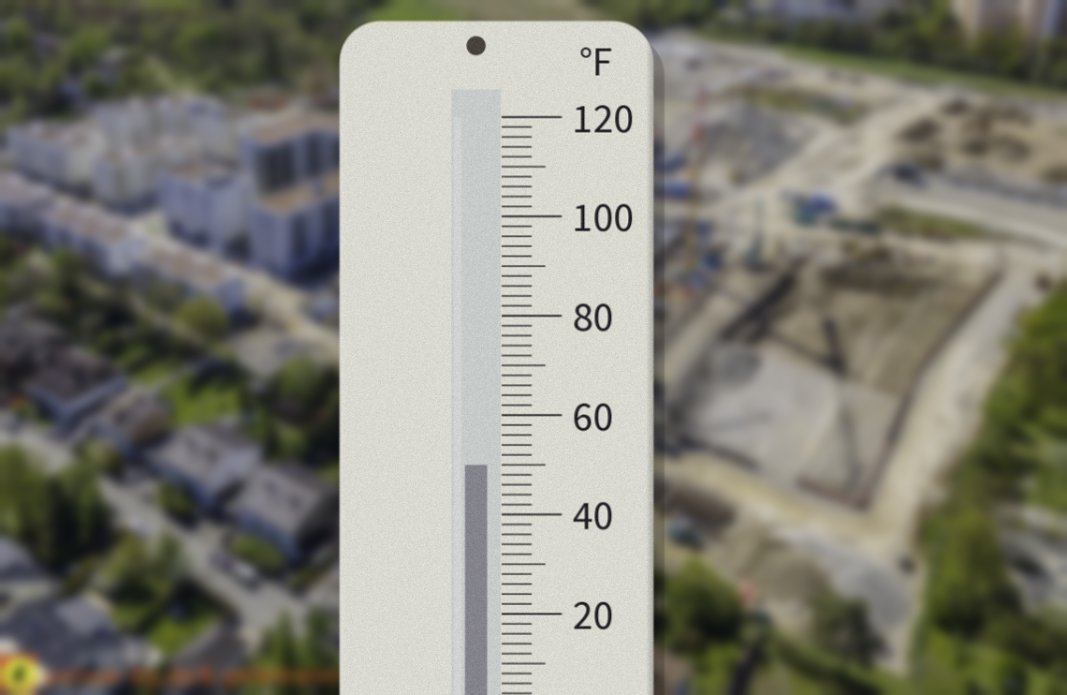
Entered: 50
